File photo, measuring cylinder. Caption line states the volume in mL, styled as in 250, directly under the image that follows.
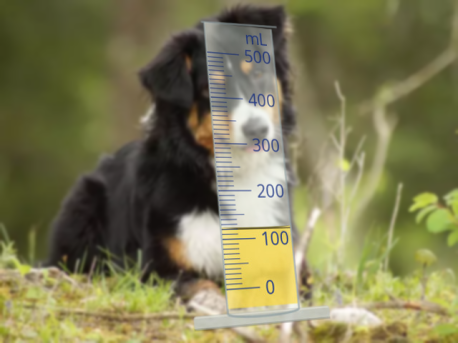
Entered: 120
